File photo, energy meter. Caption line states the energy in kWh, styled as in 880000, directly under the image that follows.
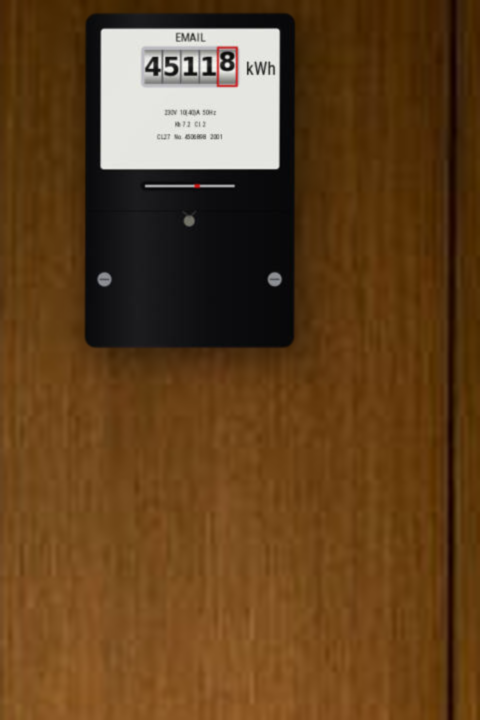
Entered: 4511.8
